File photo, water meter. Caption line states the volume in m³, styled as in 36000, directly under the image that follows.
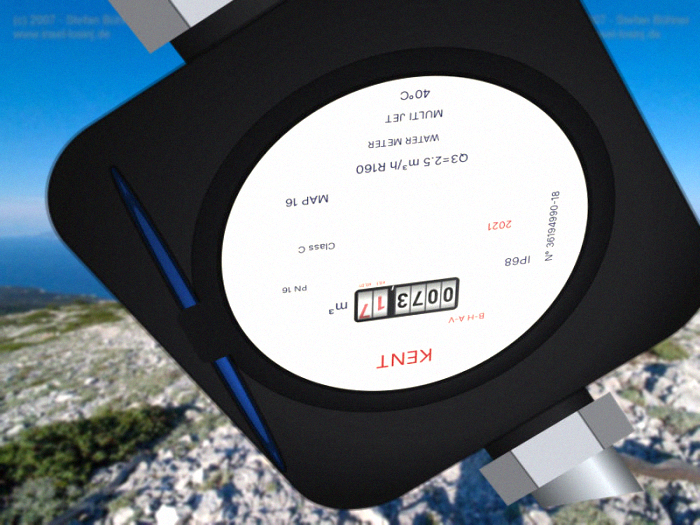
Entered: 73.17
